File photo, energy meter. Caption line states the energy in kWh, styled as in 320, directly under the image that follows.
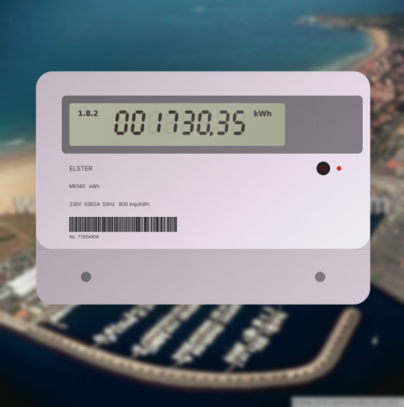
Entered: 1730.35
